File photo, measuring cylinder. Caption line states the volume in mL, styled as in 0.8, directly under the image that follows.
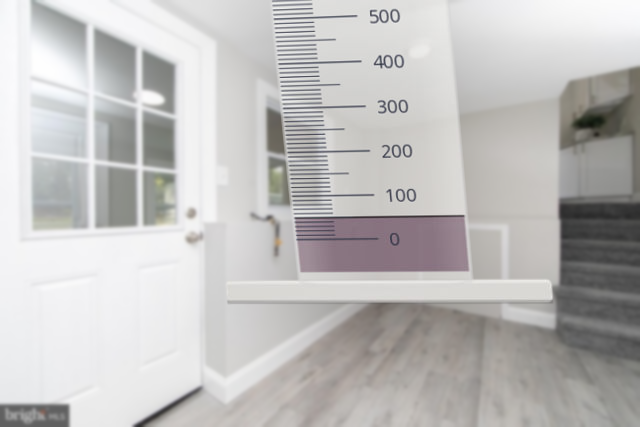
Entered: 50
